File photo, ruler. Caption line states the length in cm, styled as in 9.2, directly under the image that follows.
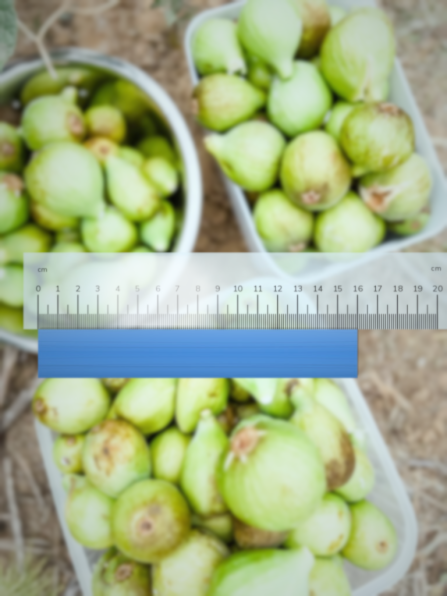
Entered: 16
